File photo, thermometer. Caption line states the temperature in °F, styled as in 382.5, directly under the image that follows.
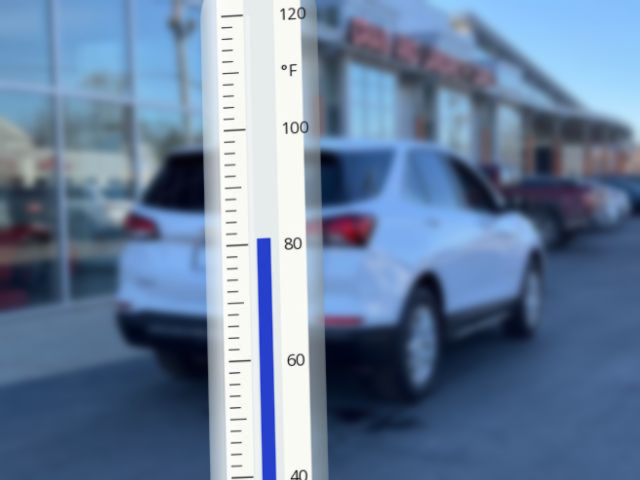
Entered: 81
